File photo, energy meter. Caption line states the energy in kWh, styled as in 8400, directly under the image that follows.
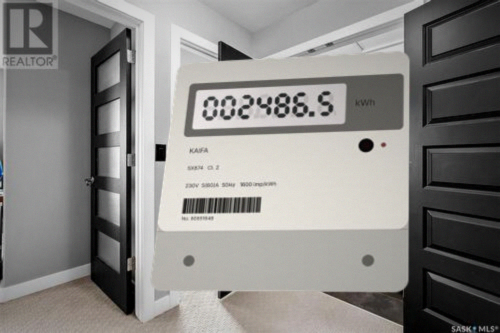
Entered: 2486.5
